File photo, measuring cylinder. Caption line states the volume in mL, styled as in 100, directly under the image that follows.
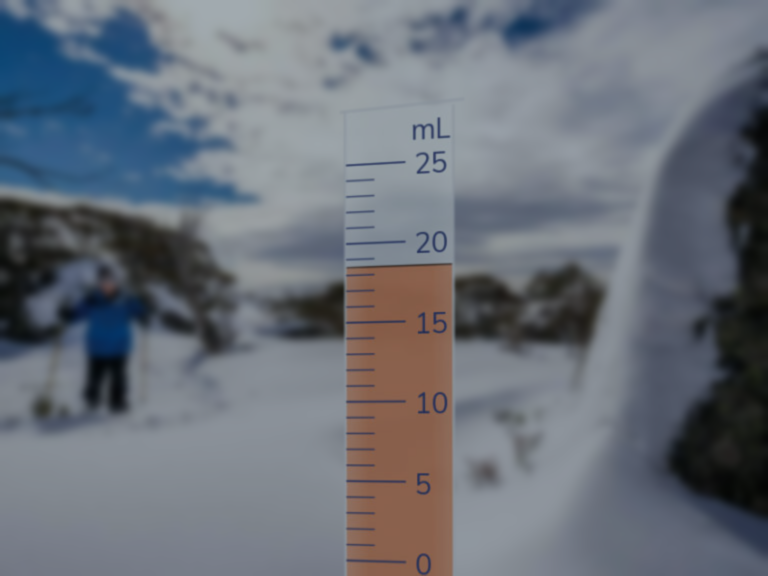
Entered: 18.5
